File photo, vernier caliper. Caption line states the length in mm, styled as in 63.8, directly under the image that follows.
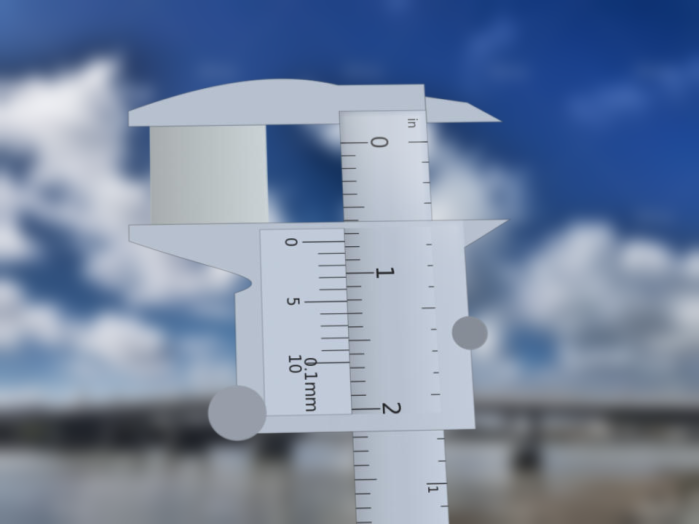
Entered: 7.6
